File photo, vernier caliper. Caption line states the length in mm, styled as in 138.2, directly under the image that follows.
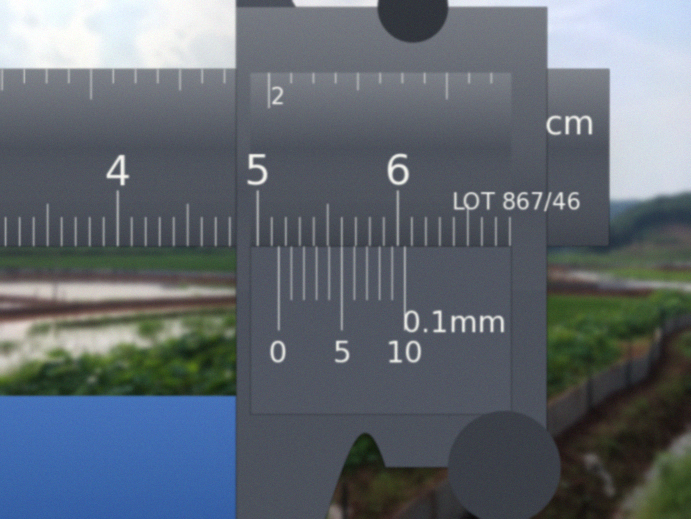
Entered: 51.5
